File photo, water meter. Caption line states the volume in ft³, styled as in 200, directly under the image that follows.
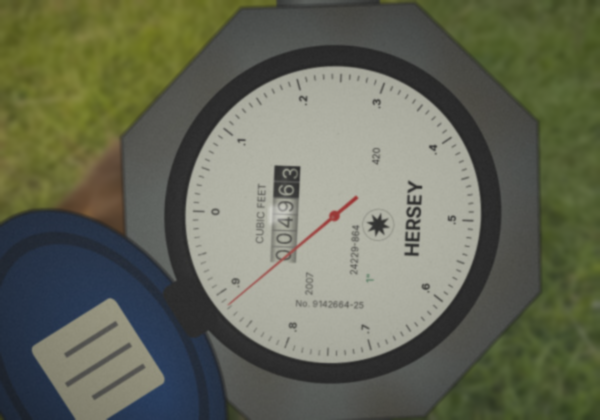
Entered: 4962.88
